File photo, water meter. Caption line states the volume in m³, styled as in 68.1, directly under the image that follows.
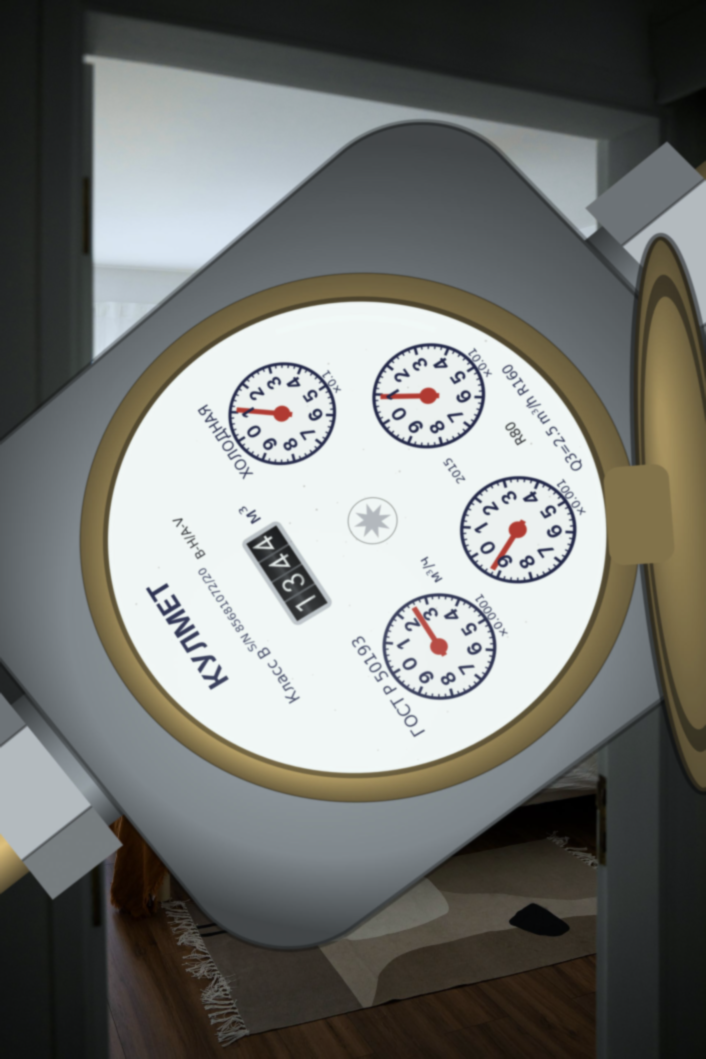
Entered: 1344.1092
